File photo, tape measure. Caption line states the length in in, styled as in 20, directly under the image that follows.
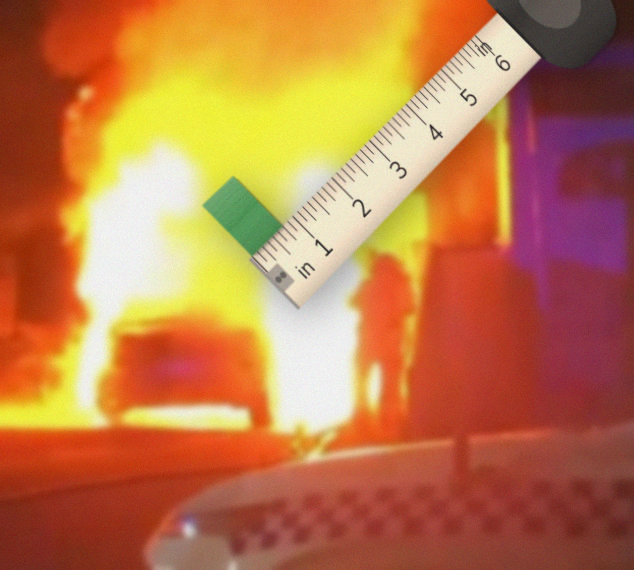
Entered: 0.75
